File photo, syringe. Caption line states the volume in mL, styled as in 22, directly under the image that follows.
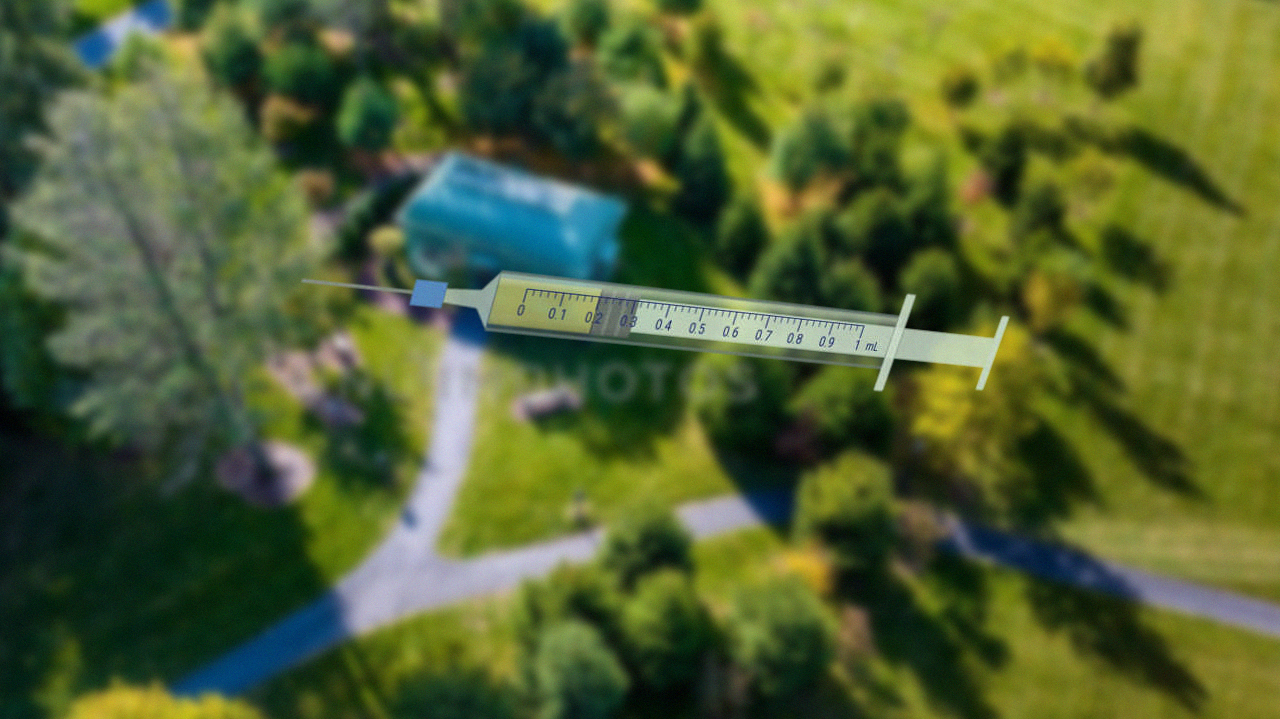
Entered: 0.2
